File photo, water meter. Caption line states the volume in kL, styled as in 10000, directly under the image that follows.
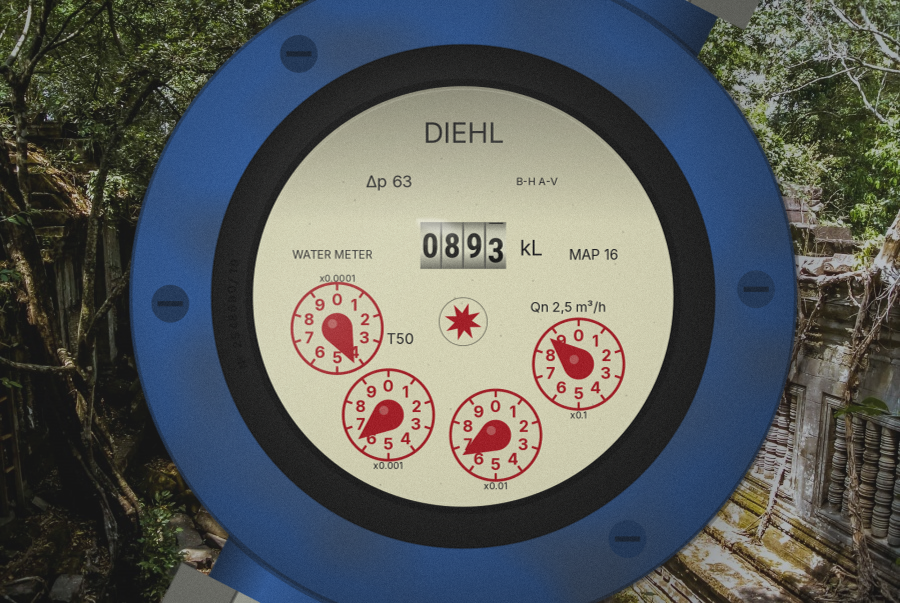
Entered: 892.8664
